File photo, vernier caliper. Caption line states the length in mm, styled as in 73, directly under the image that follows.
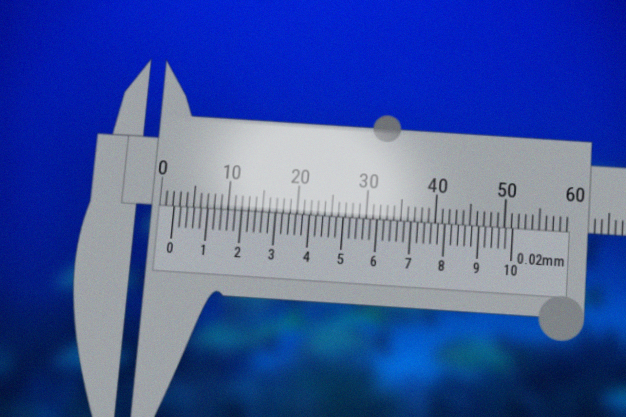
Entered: 2.2
